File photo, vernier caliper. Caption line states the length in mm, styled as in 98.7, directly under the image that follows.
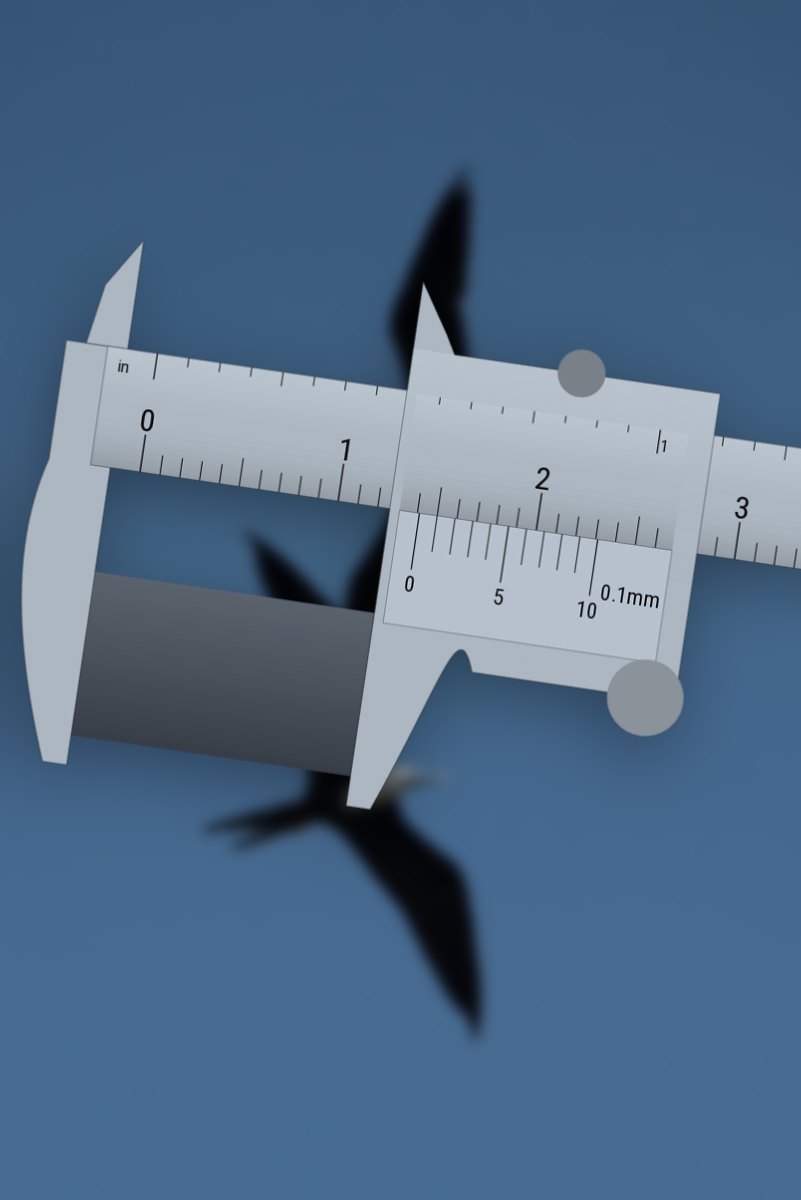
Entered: 14.1
